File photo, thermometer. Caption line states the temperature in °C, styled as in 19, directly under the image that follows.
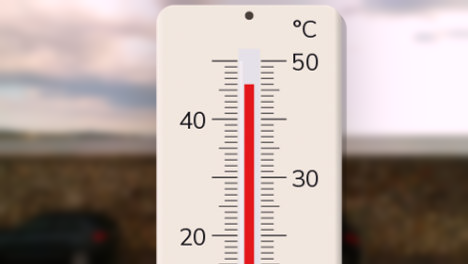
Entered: 46
